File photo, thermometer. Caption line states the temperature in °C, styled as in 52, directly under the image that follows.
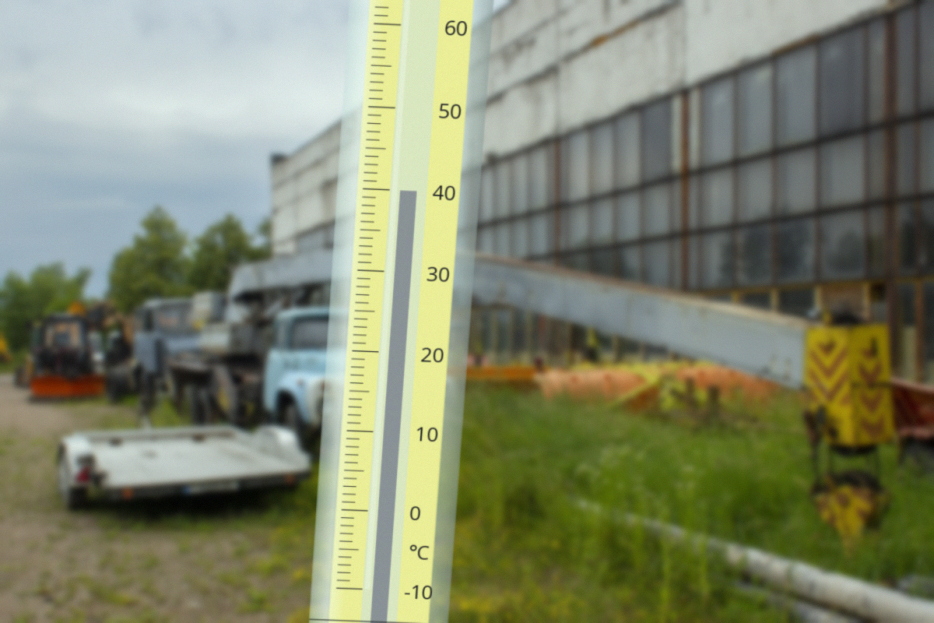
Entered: 40
